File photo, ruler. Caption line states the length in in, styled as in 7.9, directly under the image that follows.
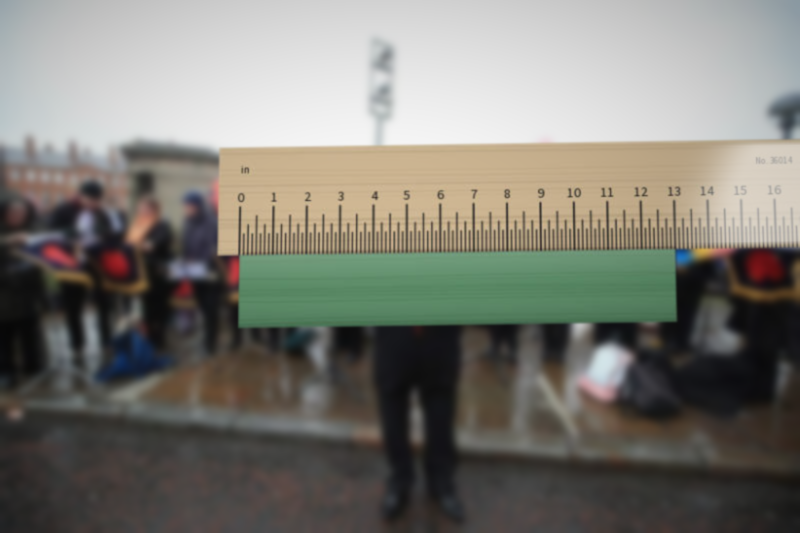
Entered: 13
